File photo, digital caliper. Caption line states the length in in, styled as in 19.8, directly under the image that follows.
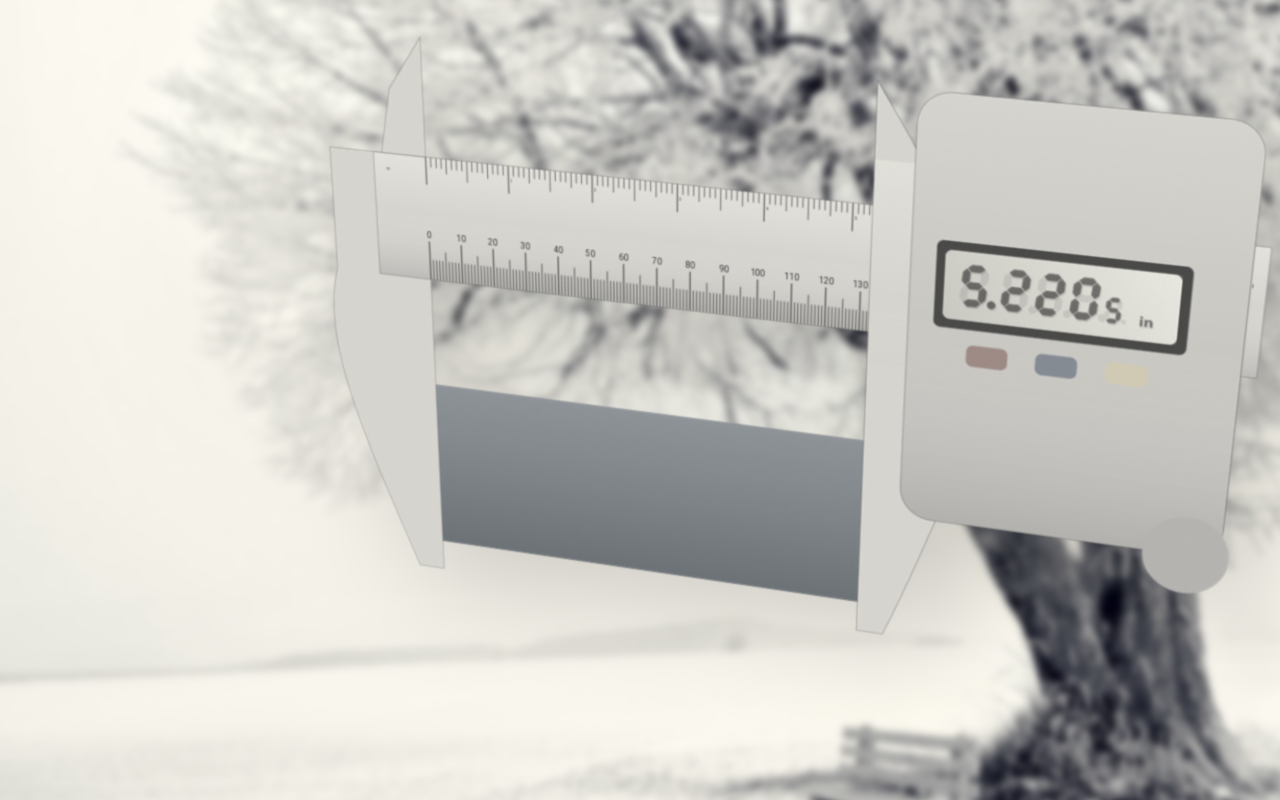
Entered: 5.2205
